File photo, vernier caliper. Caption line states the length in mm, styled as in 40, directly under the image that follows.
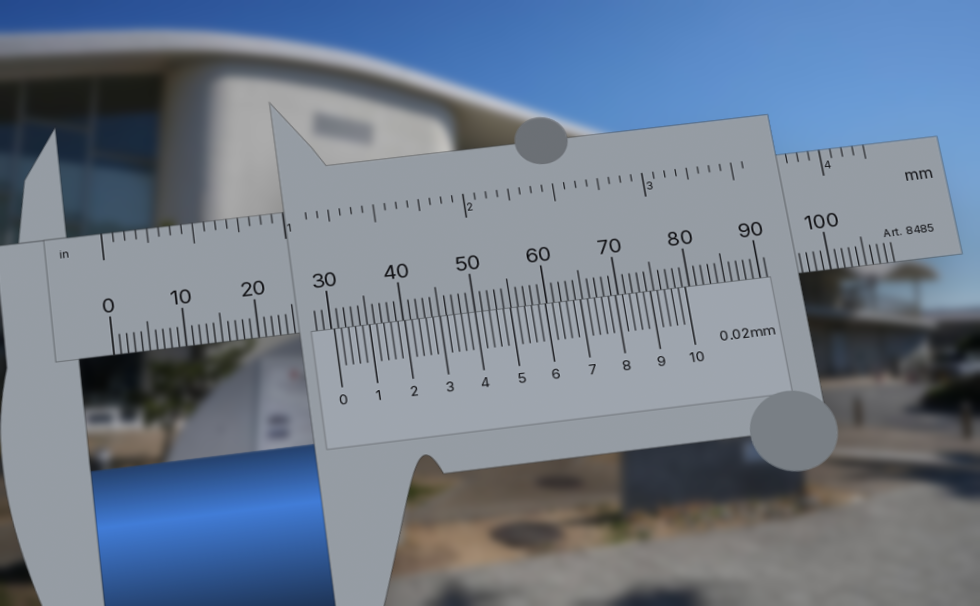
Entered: 30.4
